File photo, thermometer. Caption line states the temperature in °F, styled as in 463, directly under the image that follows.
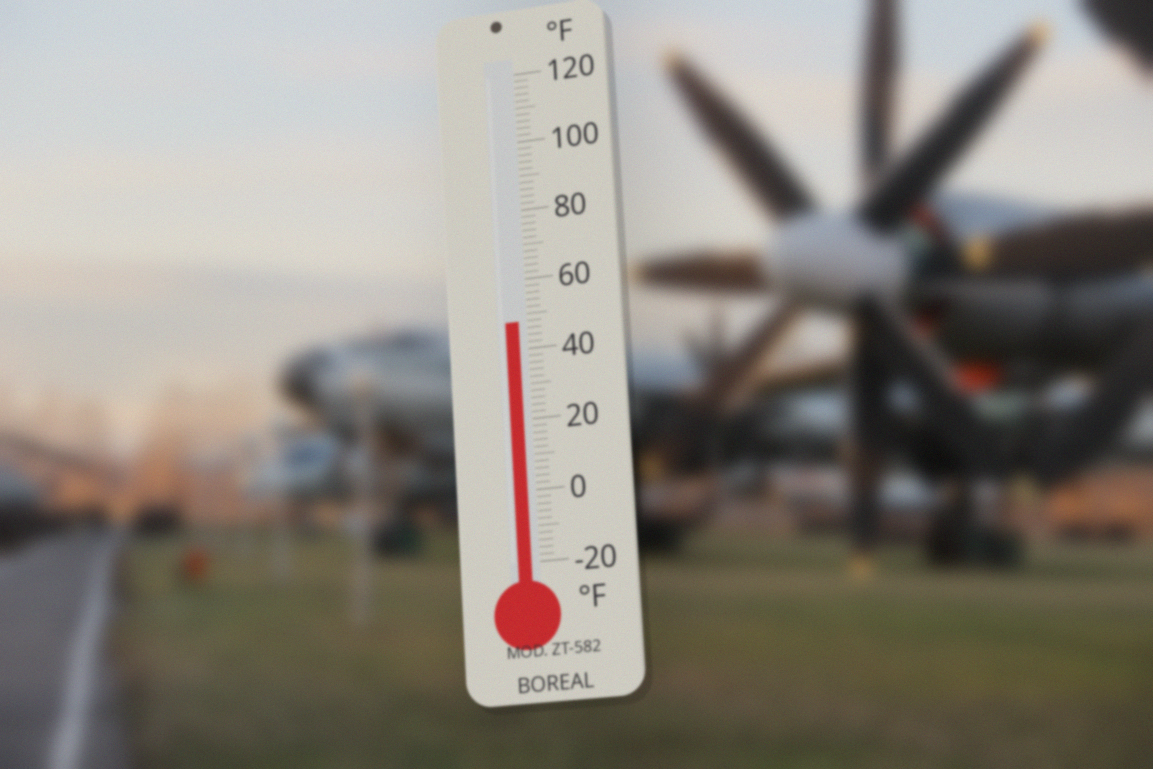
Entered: 48
